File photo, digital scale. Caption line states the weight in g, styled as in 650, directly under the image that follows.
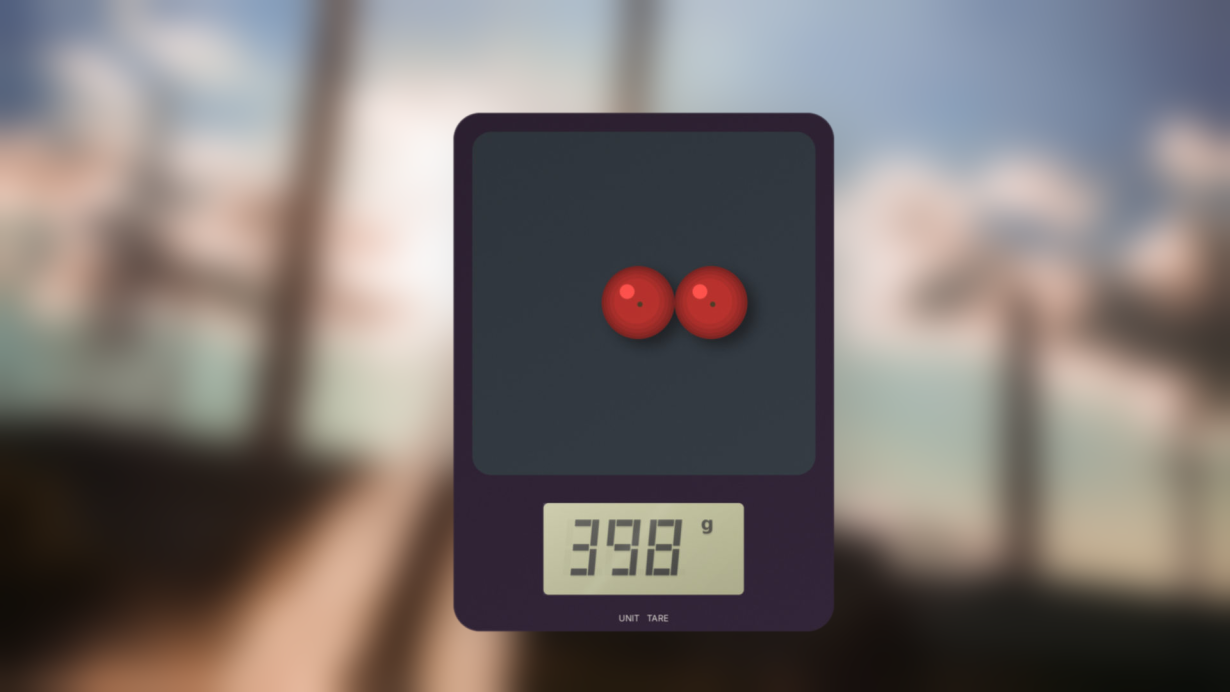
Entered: 398
